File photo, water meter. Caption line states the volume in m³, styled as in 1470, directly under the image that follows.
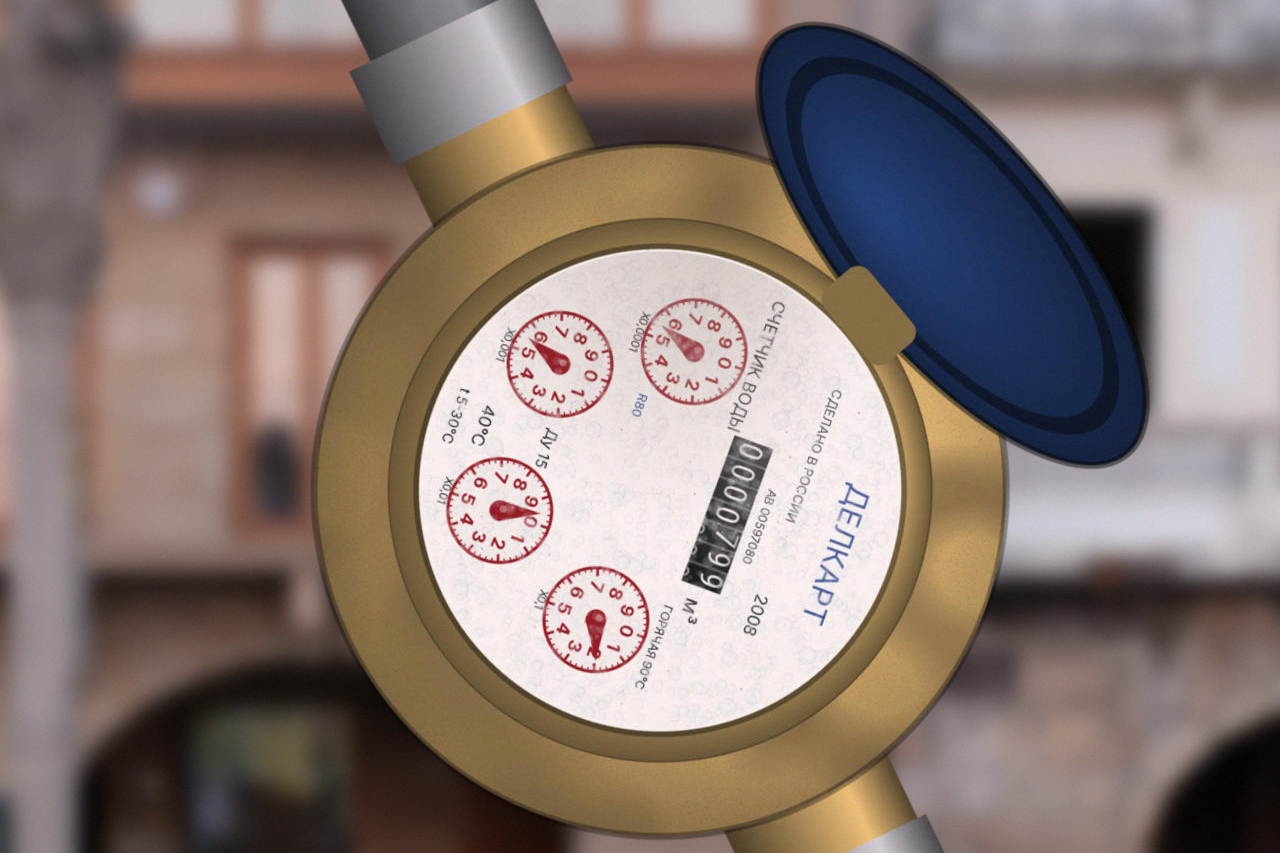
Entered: 799.1955
